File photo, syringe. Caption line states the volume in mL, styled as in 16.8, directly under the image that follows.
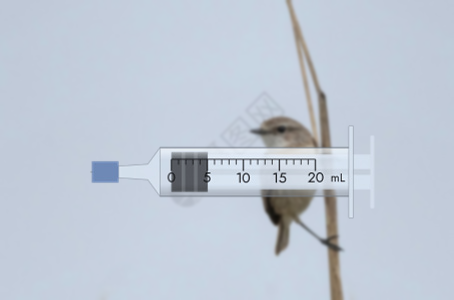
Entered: 0
